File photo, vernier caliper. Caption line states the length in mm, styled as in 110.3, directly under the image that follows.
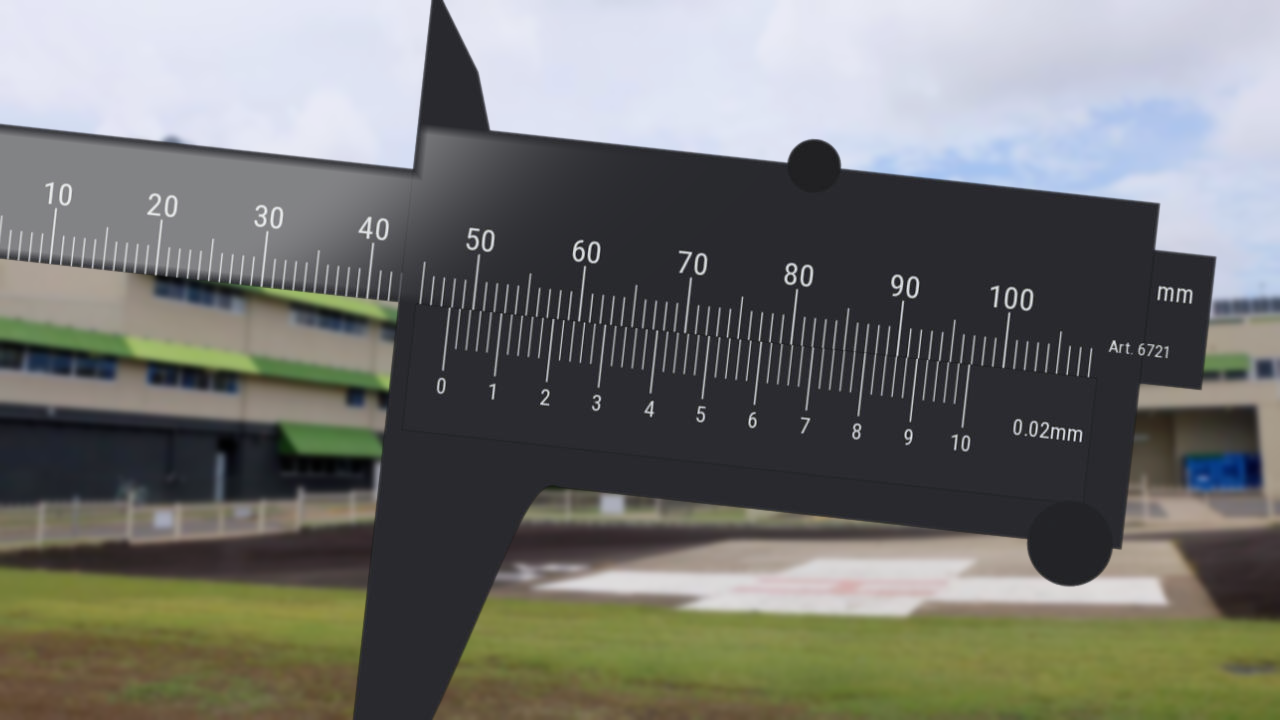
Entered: 47.8
